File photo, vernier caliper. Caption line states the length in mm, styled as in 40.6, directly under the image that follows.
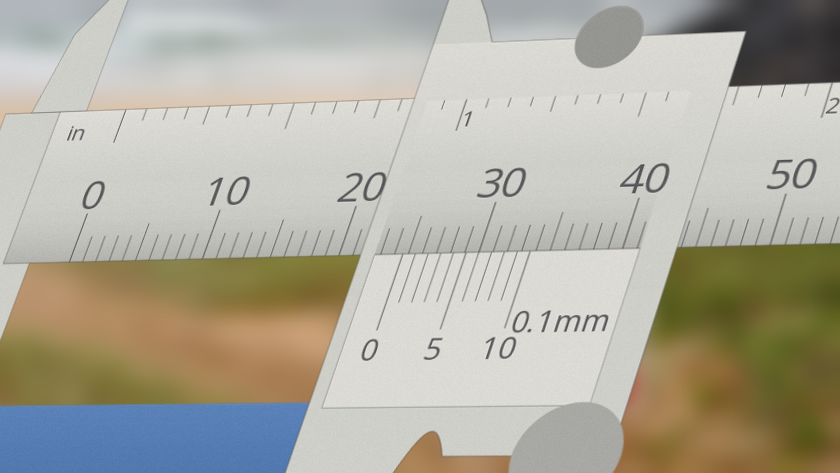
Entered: 24.6
